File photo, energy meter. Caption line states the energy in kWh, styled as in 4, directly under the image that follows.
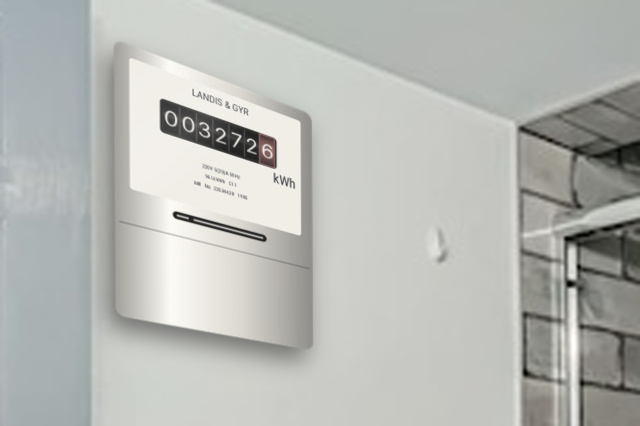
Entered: 3272.6
